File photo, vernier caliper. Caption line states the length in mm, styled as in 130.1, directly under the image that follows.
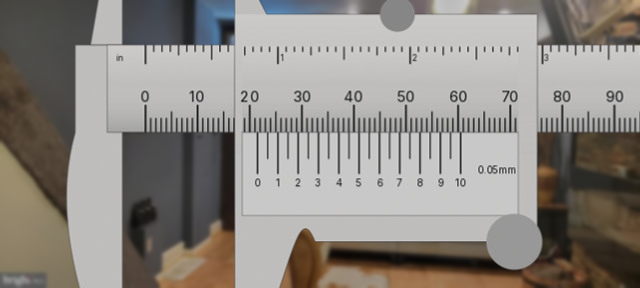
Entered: 21.5
